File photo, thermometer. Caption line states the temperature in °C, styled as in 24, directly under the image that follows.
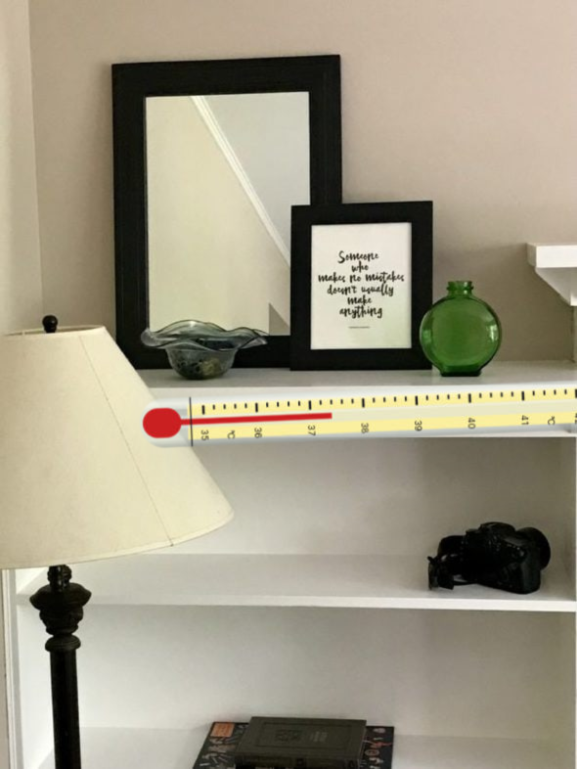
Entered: 37.4
